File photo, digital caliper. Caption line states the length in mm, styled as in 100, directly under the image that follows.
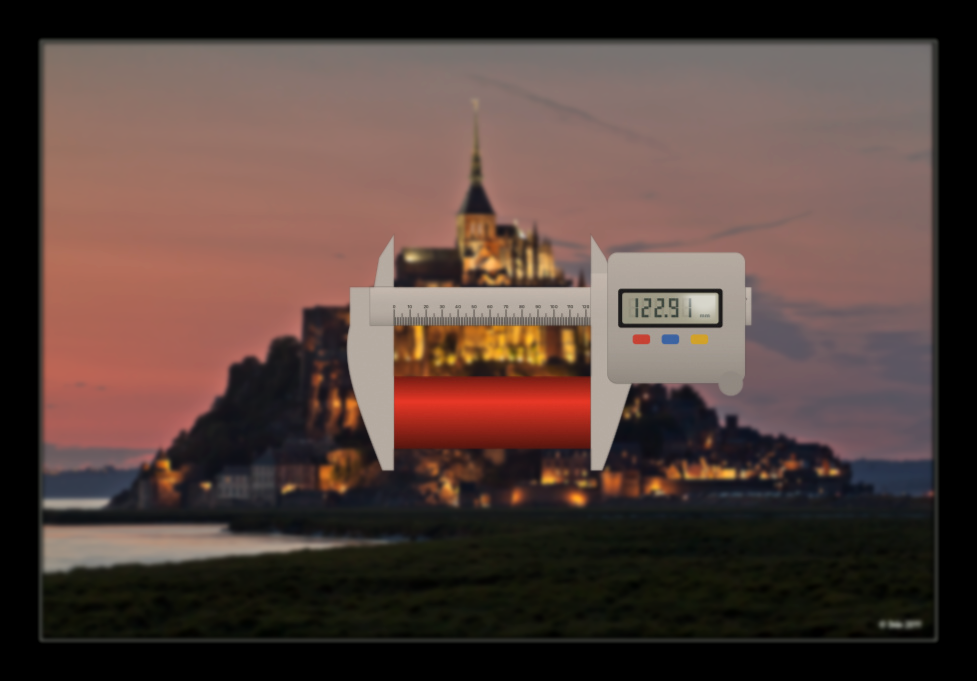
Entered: 122.91
